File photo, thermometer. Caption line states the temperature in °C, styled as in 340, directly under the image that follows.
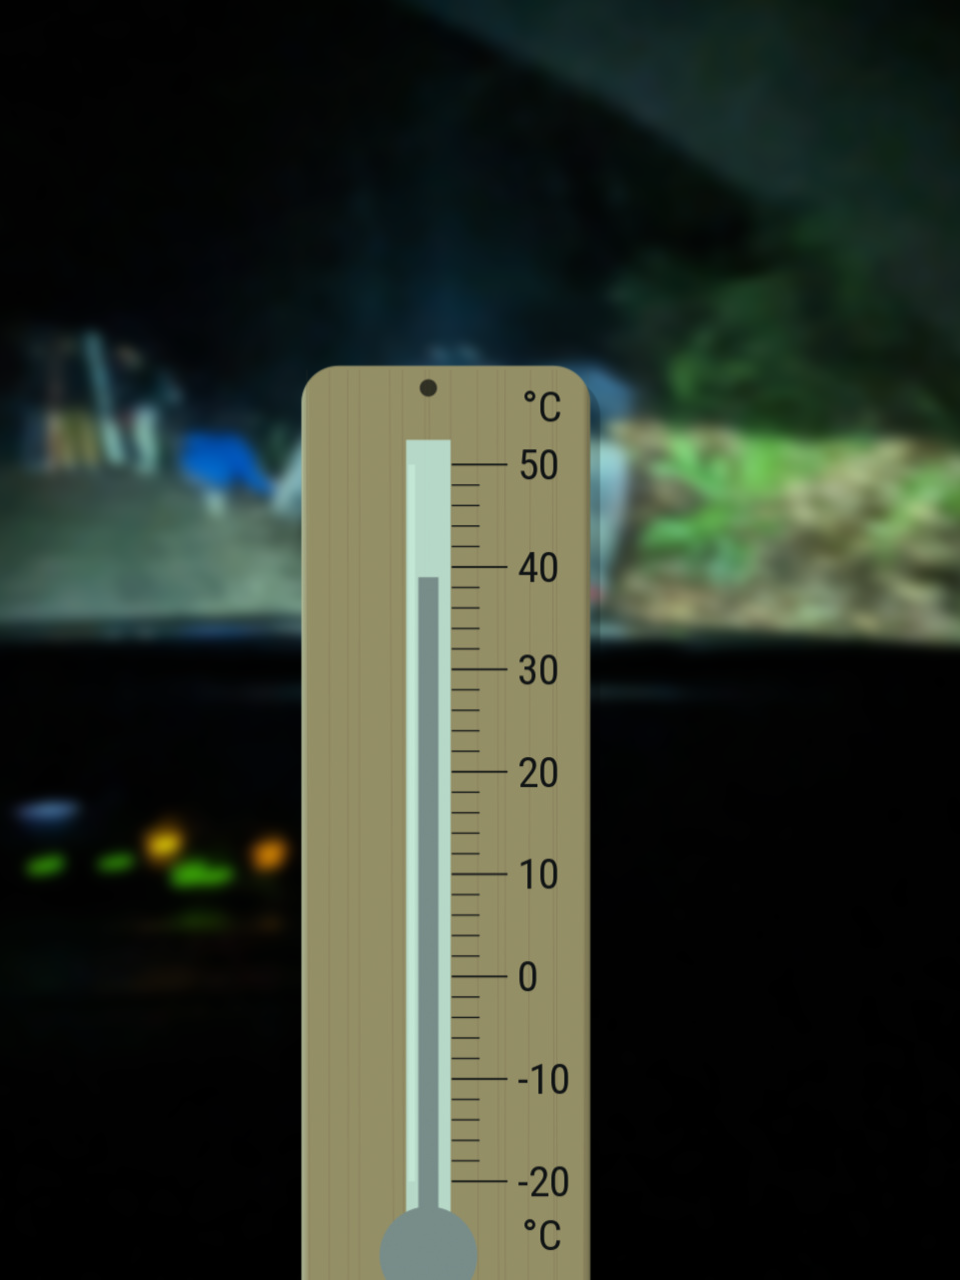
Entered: 39
